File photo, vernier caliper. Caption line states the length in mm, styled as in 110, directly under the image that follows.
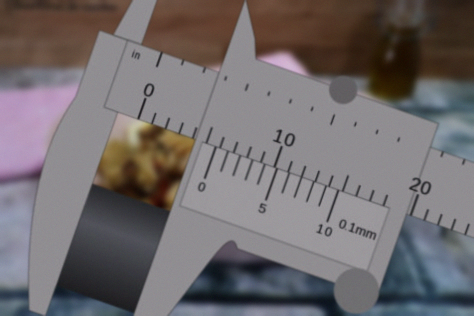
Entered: 5.7
